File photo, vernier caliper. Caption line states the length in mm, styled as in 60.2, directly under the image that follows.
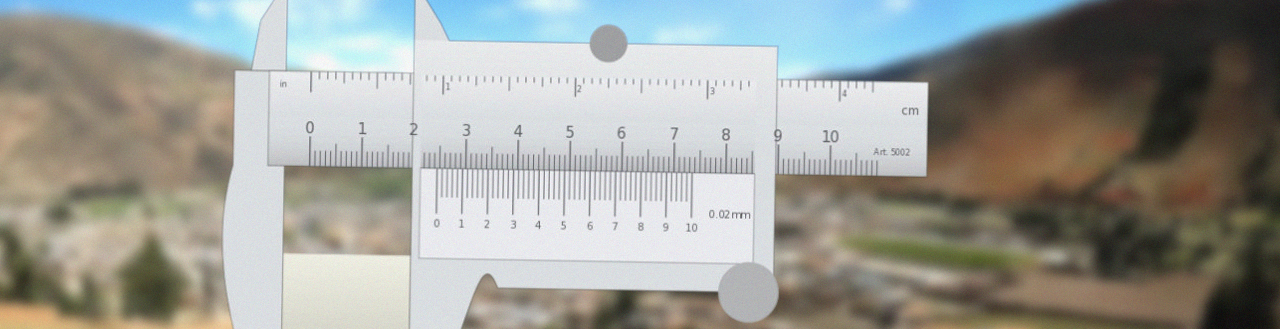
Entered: 24.5
